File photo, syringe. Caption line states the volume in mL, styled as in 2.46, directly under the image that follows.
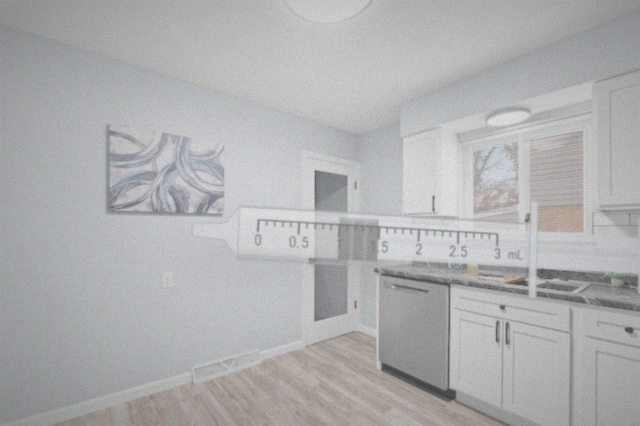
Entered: 1
